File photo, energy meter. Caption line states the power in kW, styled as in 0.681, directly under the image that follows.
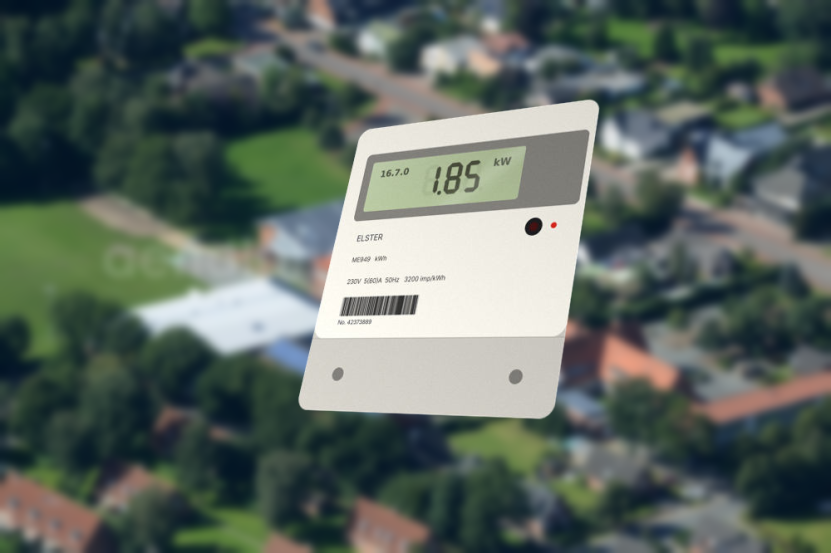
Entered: 1.85
